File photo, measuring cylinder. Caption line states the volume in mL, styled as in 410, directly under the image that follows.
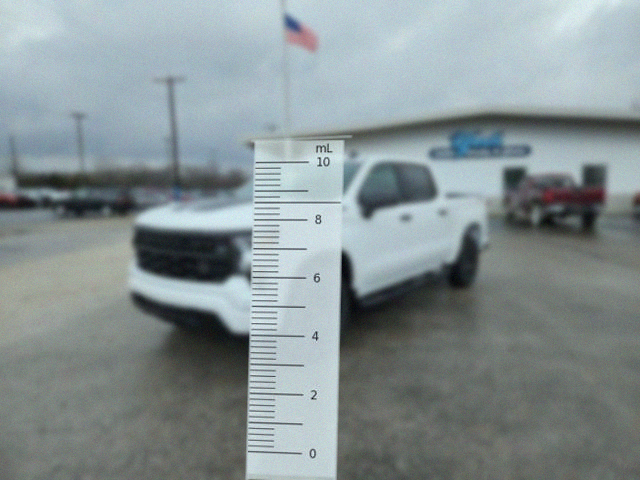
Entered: 8.6
